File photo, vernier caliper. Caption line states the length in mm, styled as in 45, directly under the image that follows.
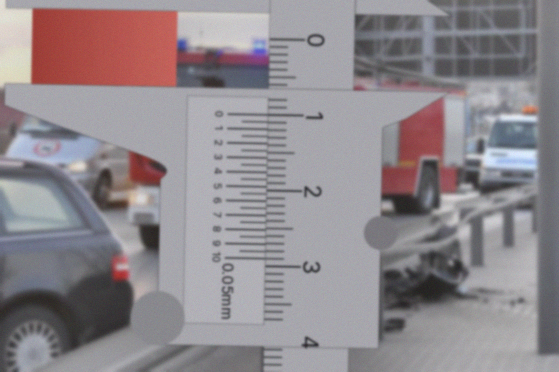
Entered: 10.0
